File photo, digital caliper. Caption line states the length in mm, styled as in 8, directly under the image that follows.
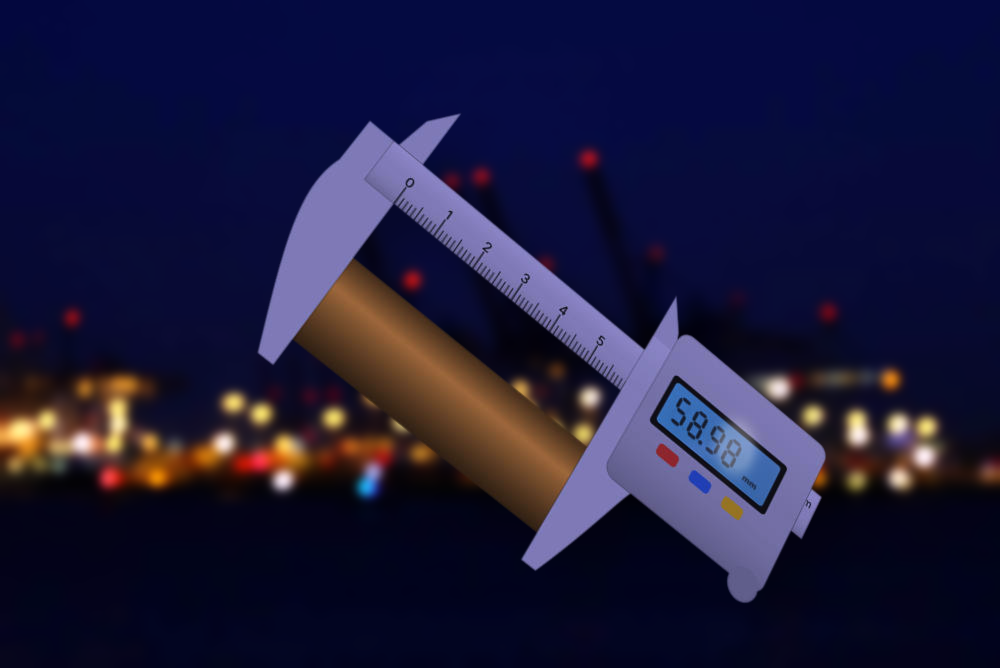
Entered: 58.98
